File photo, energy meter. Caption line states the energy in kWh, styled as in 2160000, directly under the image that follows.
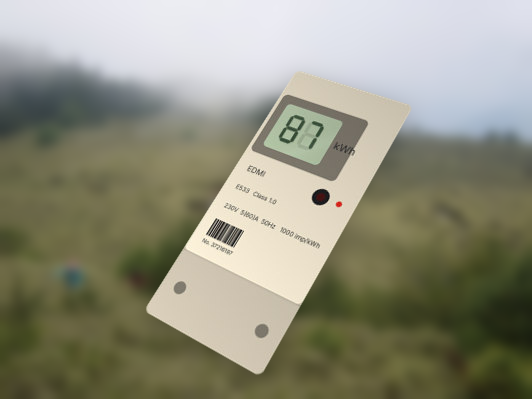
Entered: 87
